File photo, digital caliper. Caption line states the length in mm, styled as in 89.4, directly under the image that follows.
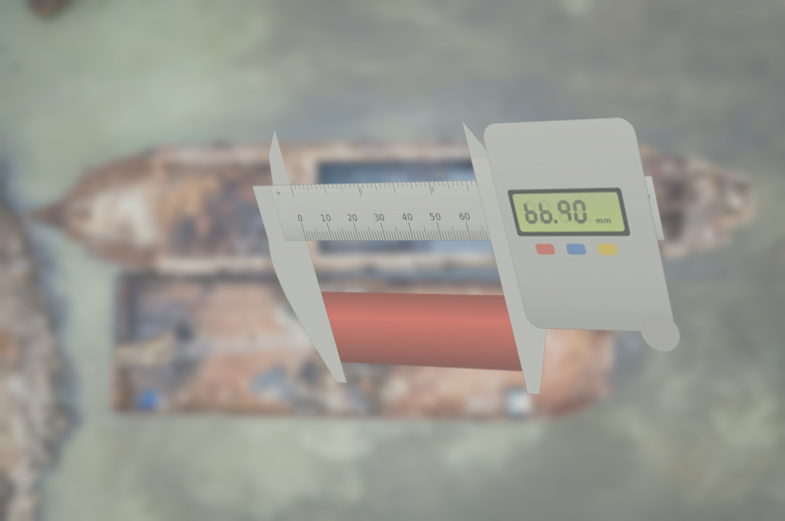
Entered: 66.90
